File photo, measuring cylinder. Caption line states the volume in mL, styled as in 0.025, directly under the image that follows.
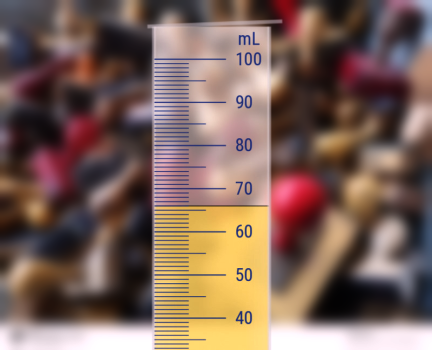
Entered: 66
